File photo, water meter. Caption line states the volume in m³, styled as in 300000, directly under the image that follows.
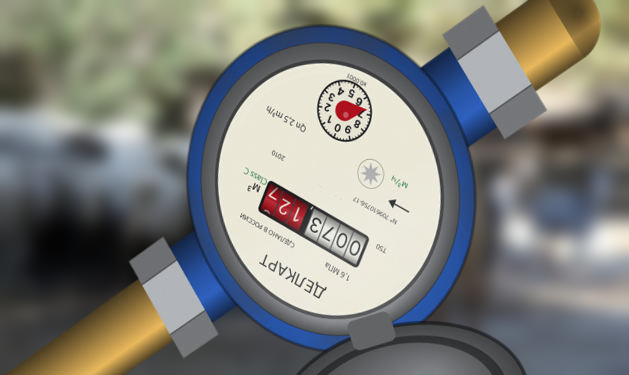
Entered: 73.1266
